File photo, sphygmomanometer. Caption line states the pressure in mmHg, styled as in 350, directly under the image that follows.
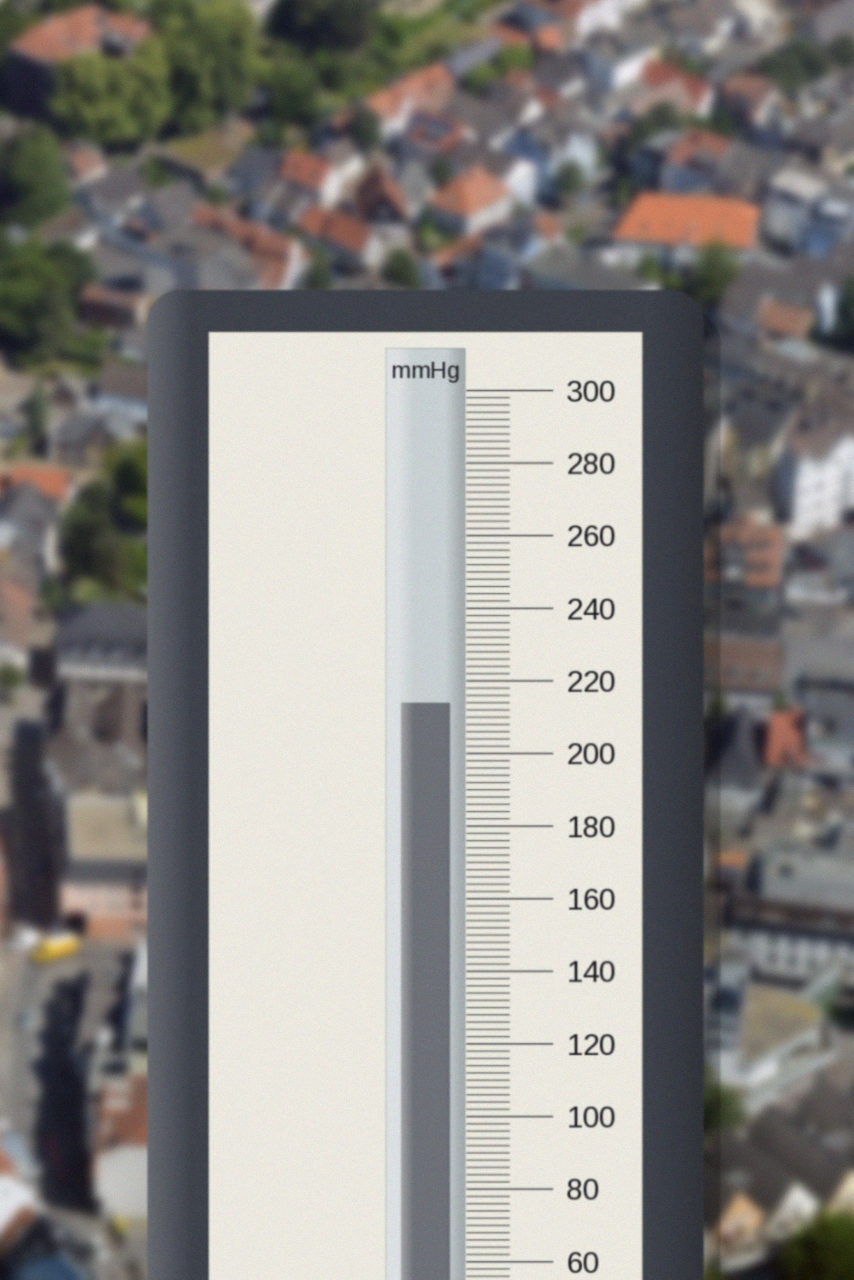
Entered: 214
